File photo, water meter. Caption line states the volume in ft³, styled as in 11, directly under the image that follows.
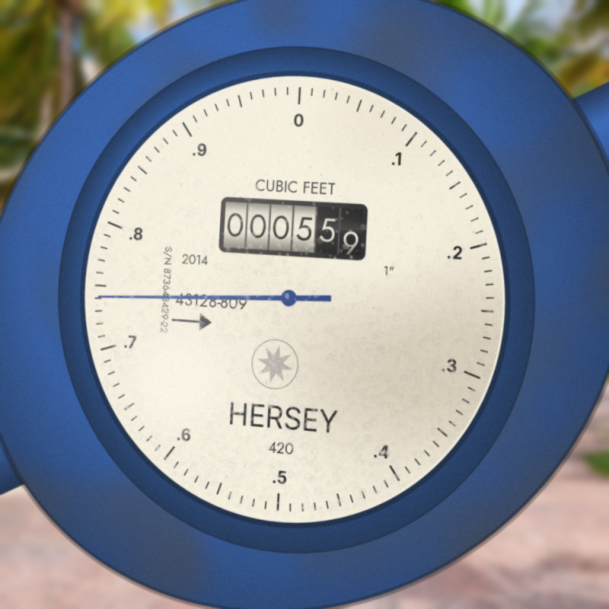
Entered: 558.74
